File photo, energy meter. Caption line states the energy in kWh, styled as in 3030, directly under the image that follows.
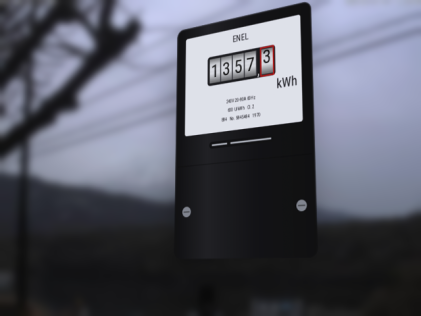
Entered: 1357.3
